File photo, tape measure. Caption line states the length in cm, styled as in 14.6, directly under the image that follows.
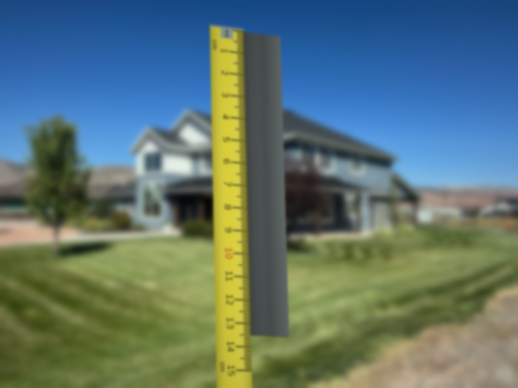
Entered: 13.5
